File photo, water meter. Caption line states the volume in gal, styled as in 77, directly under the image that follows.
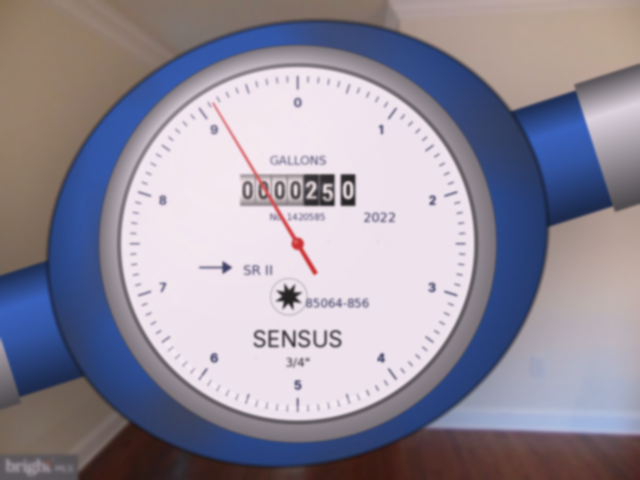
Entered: 249.1
